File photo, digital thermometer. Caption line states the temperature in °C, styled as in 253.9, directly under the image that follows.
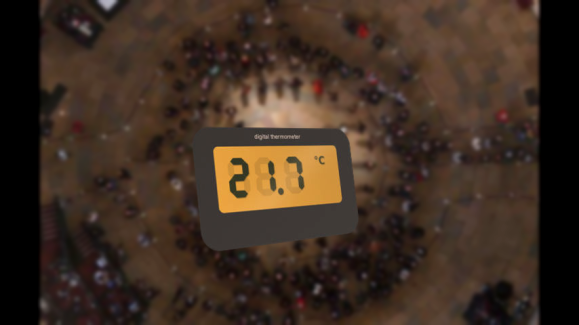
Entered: 21.7
